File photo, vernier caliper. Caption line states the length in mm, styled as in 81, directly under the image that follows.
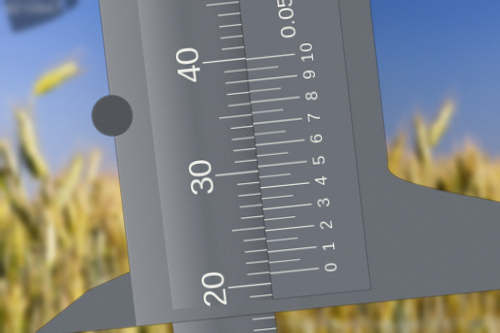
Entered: 20.9
